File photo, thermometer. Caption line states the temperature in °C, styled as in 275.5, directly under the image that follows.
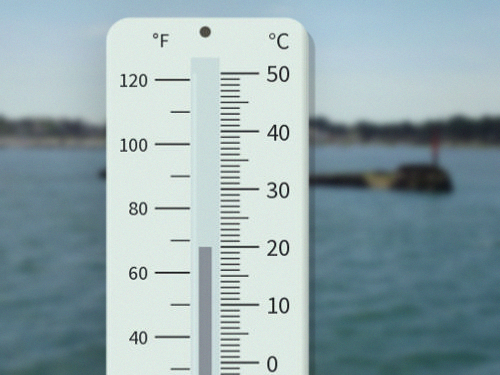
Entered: 20
